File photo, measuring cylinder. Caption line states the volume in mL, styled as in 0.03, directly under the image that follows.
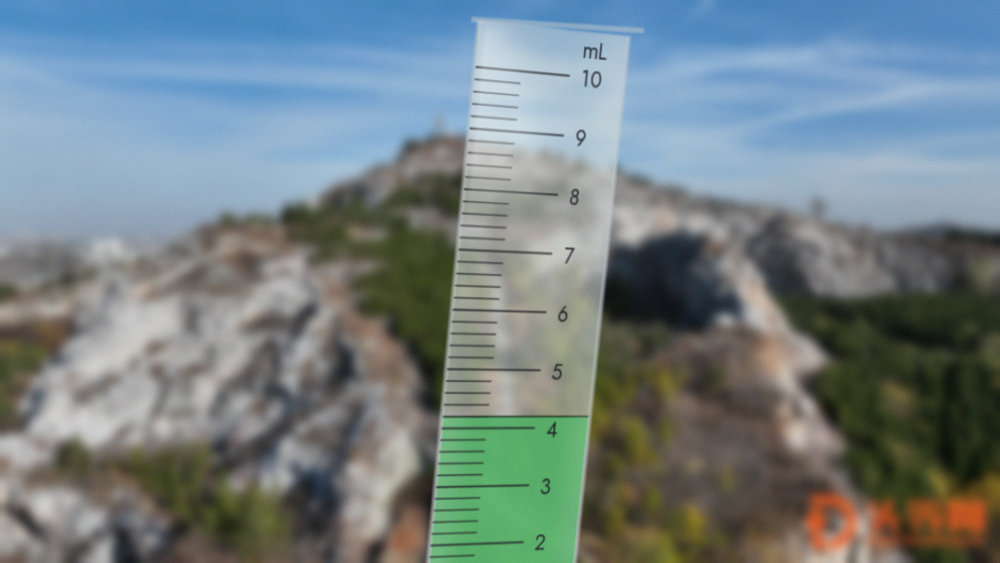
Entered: 4.2
